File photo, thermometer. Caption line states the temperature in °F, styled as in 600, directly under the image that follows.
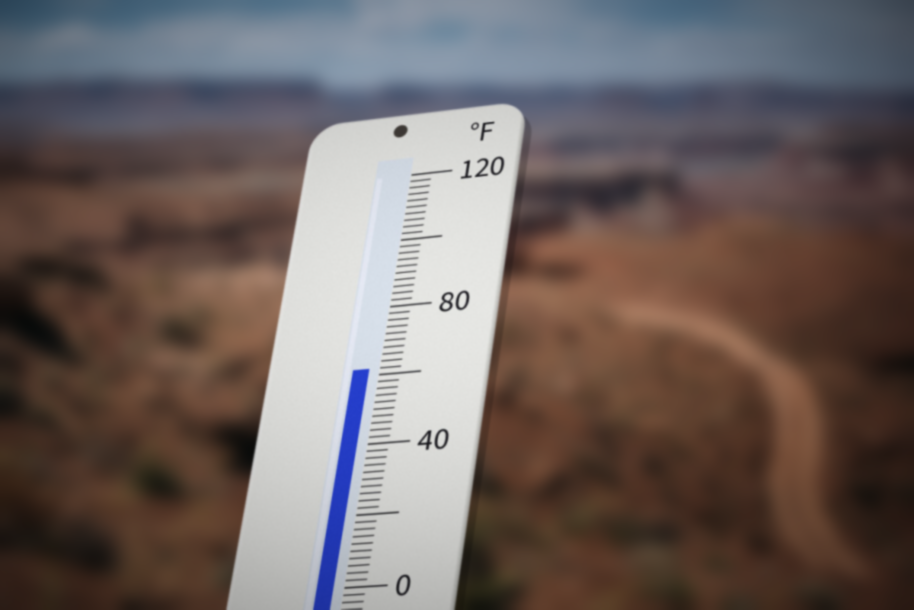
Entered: 62
